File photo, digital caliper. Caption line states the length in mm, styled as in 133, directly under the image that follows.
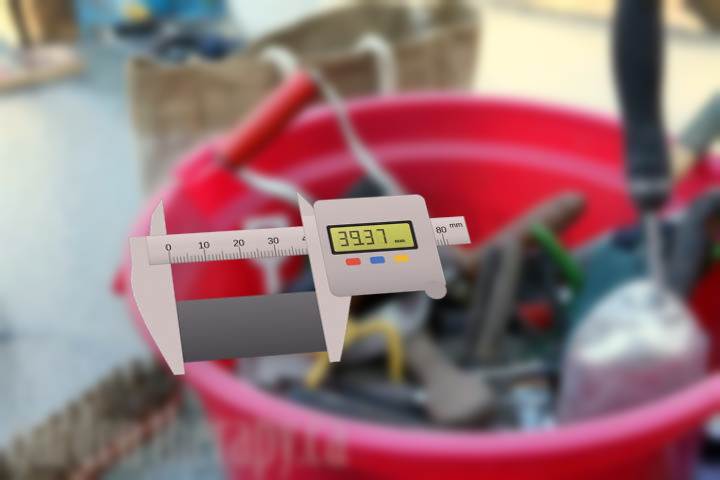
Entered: 39.37
